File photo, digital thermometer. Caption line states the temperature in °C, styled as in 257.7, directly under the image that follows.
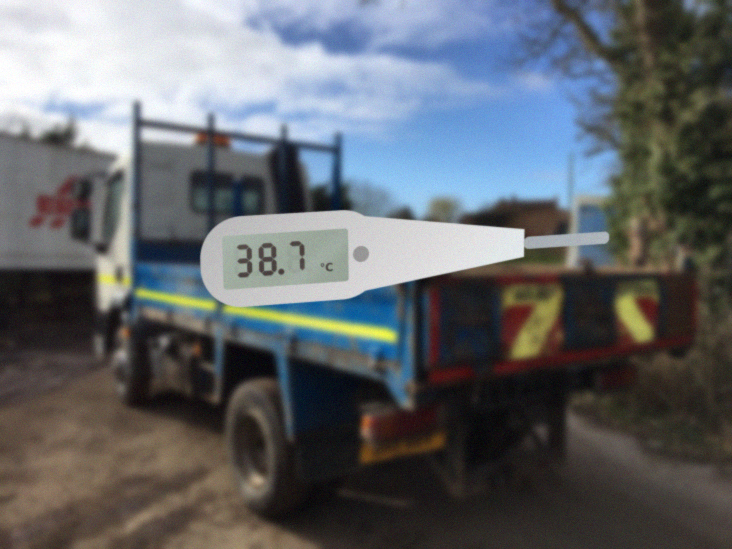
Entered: 38.7
